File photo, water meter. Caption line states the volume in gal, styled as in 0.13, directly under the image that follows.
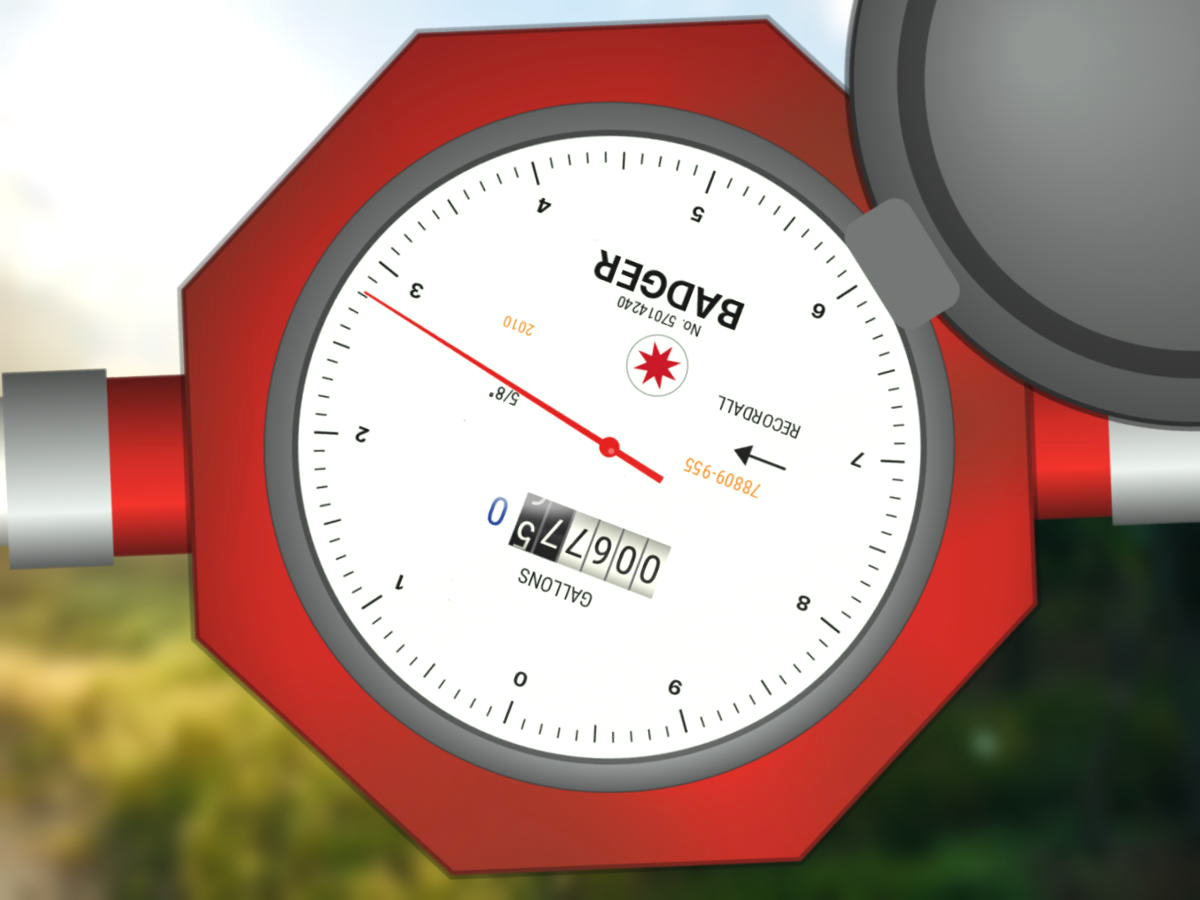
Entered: 67752.8
